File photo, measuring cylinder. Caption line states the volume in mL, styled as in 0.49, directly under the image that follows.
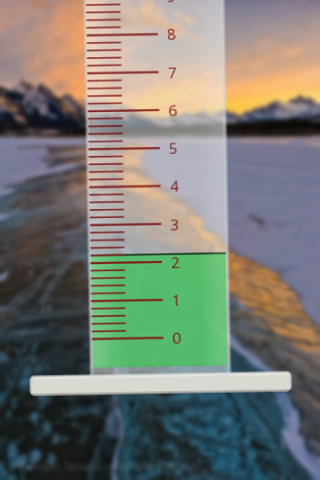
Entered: 2.2
